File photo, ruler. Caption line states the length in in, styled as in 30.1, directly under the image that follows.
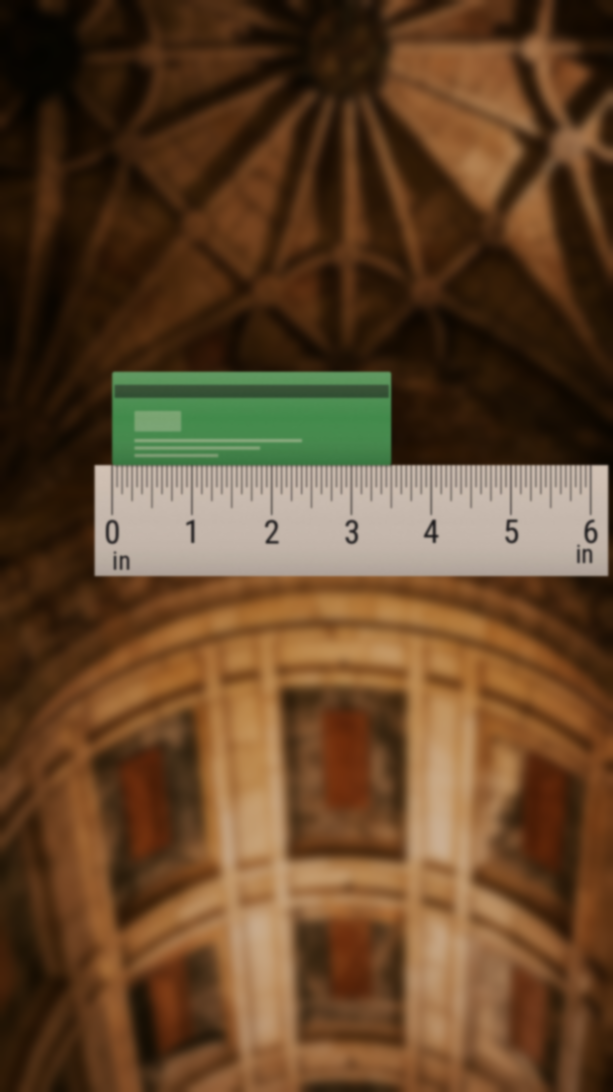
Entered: 3.5
